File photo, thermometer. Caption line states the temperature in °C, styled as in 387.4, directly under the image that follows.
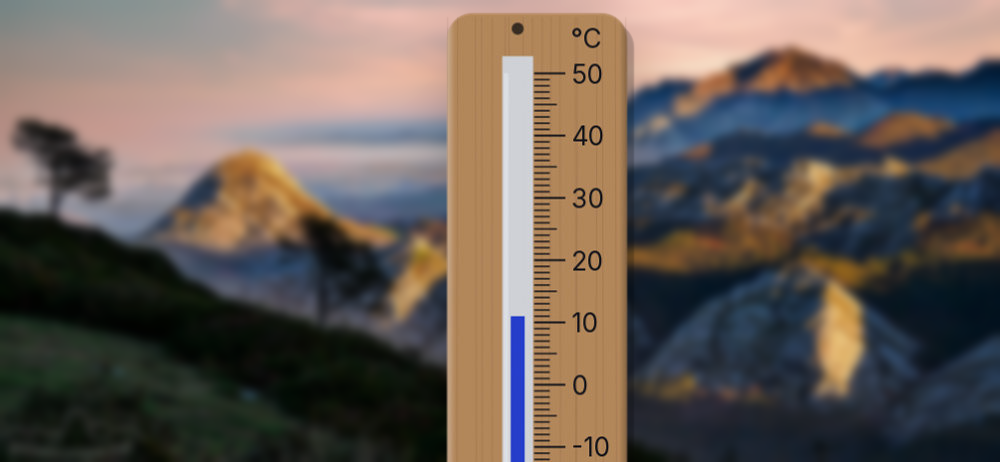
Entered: 11
